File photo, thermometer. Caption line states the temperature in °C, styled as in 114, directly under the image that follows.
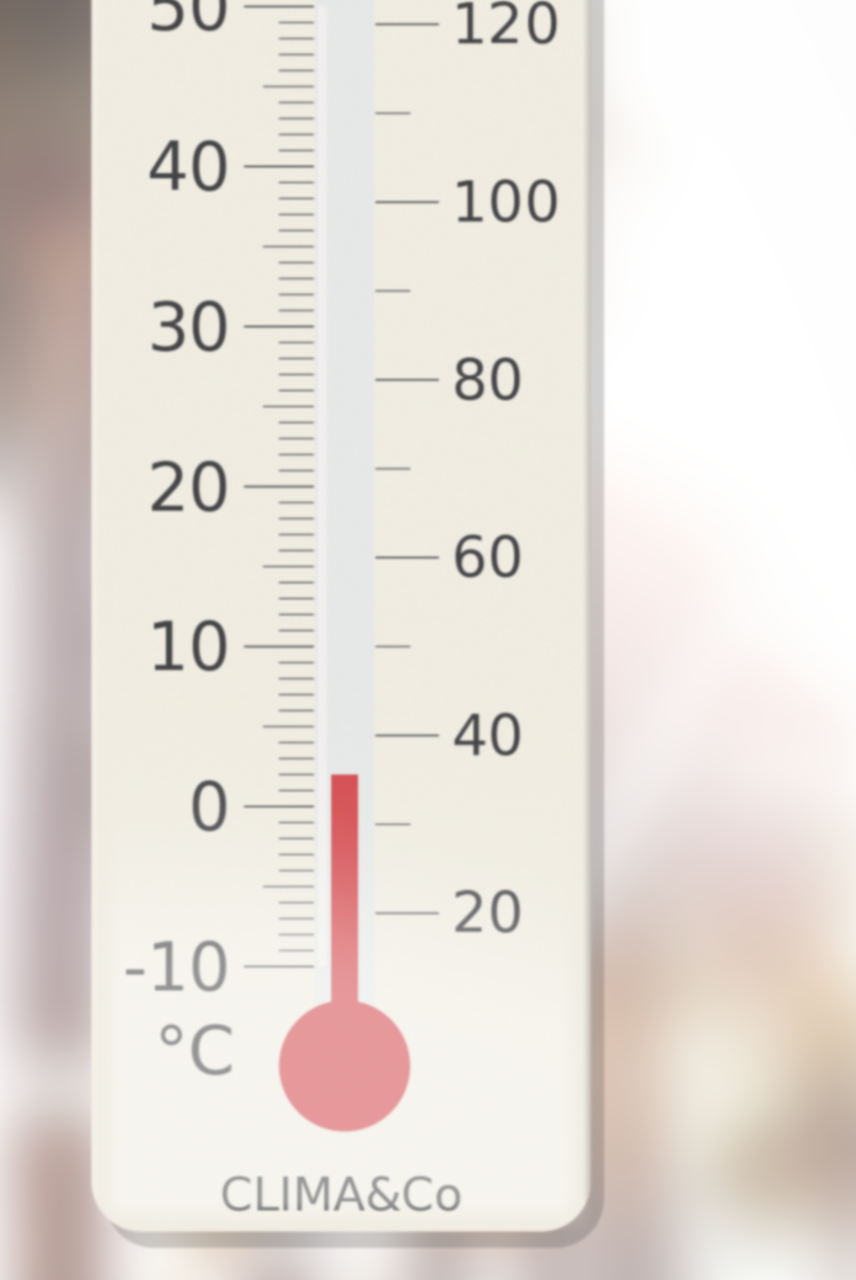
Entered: 2
